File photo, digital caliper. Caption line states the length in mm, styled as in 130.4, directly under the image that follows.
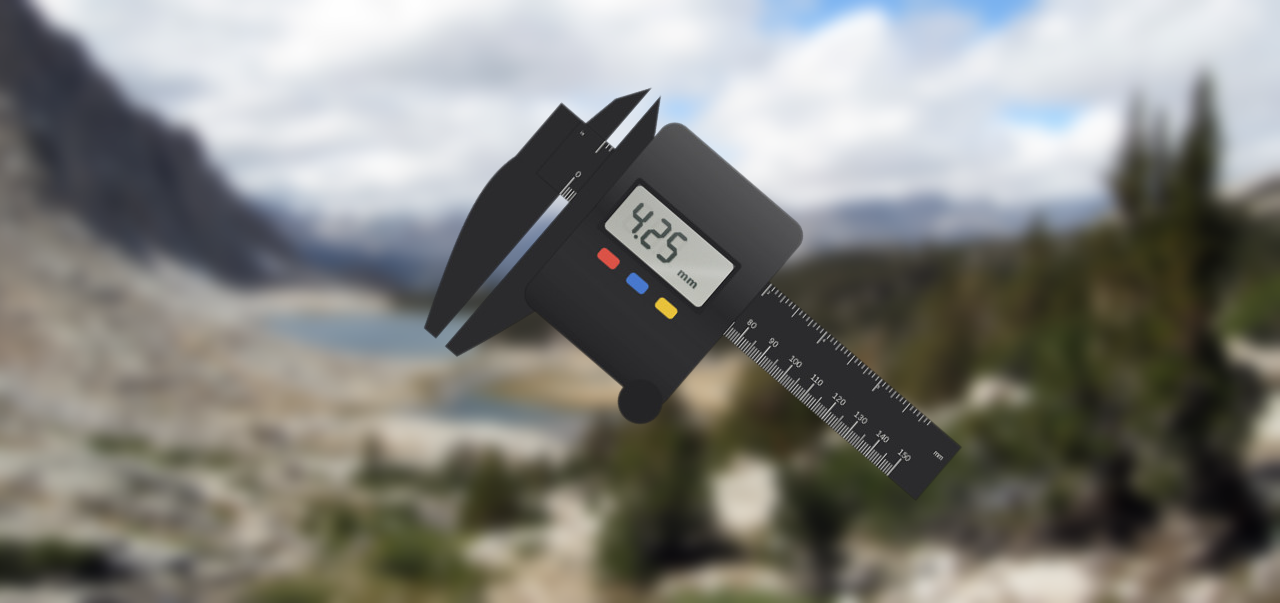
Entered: 4.25
